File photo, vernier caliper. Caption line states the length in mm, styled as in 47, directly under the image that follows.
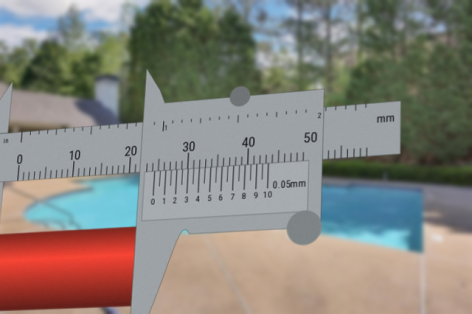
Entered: 24.4
